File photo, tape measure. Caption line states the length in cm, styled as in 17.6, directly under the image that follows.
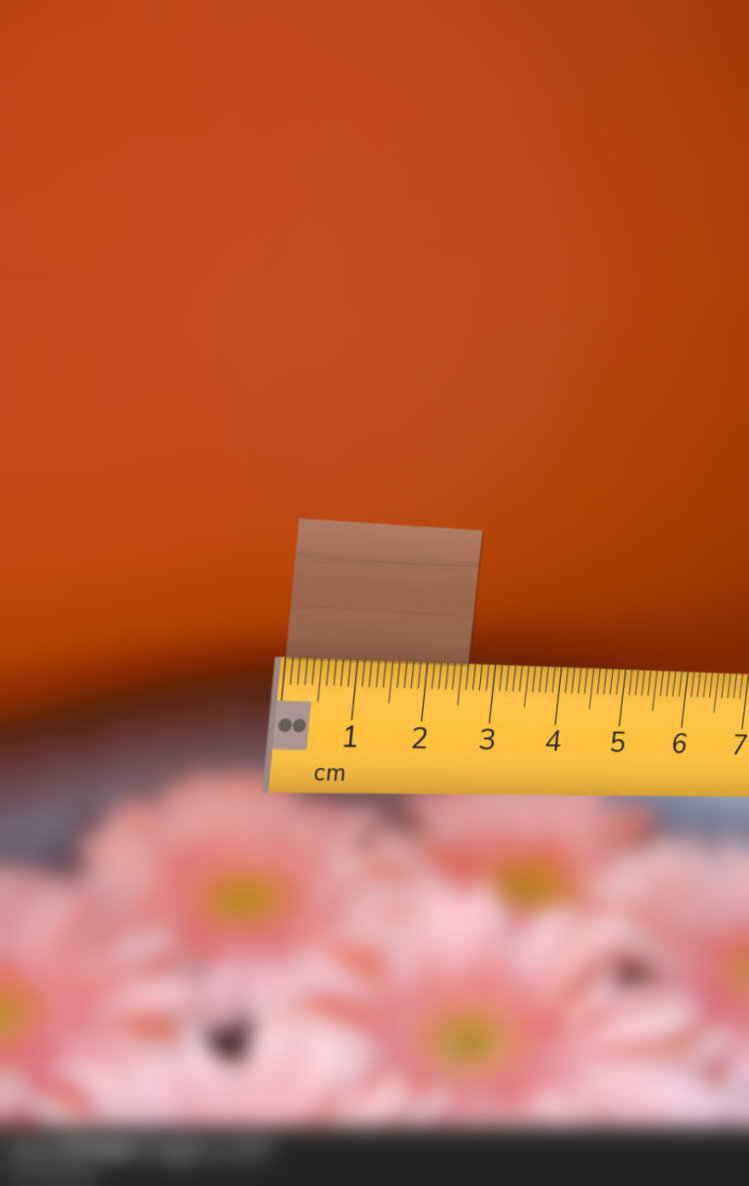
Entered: 2.6
